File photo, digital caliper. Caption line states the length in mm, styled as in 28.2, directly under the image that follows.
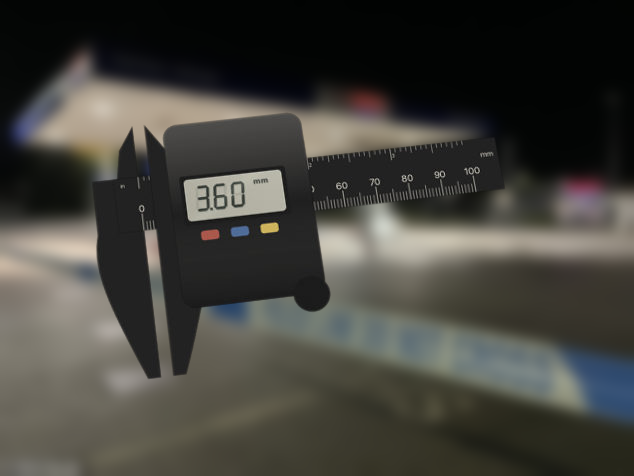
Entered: 3.60
